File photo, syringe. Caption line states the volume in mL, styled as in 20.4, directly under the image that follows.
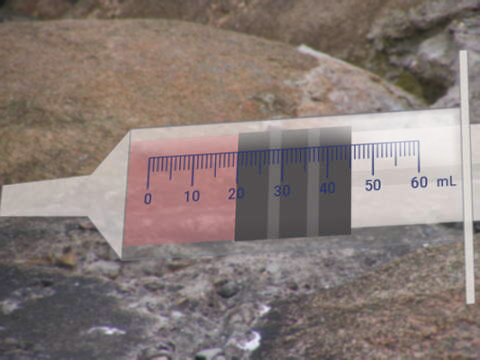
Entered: 20
